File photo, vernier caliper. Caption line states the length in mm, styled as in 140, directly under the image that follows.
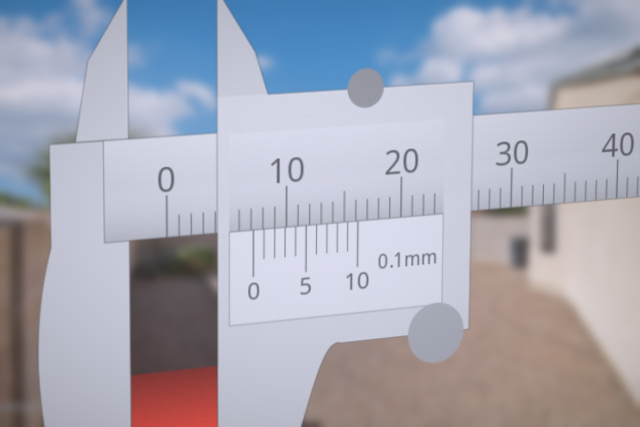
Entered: 7.2
